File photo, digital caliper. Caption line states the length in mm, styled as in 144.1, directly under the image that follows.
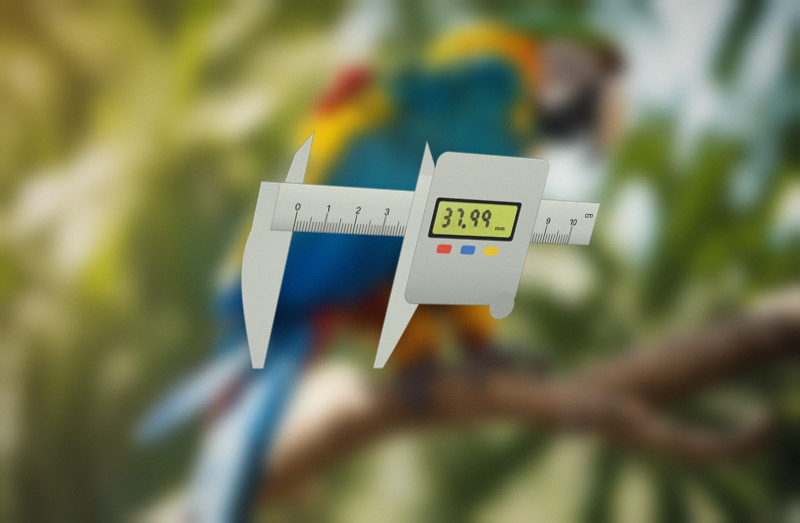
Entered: 37.99
